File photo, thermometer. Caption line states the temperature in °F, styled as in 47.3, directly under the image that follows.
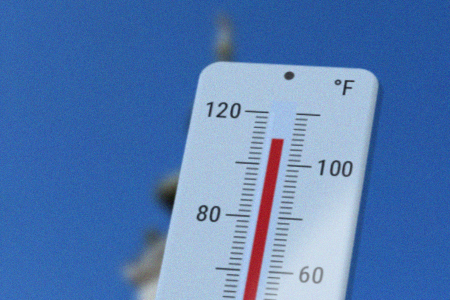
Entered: 110
